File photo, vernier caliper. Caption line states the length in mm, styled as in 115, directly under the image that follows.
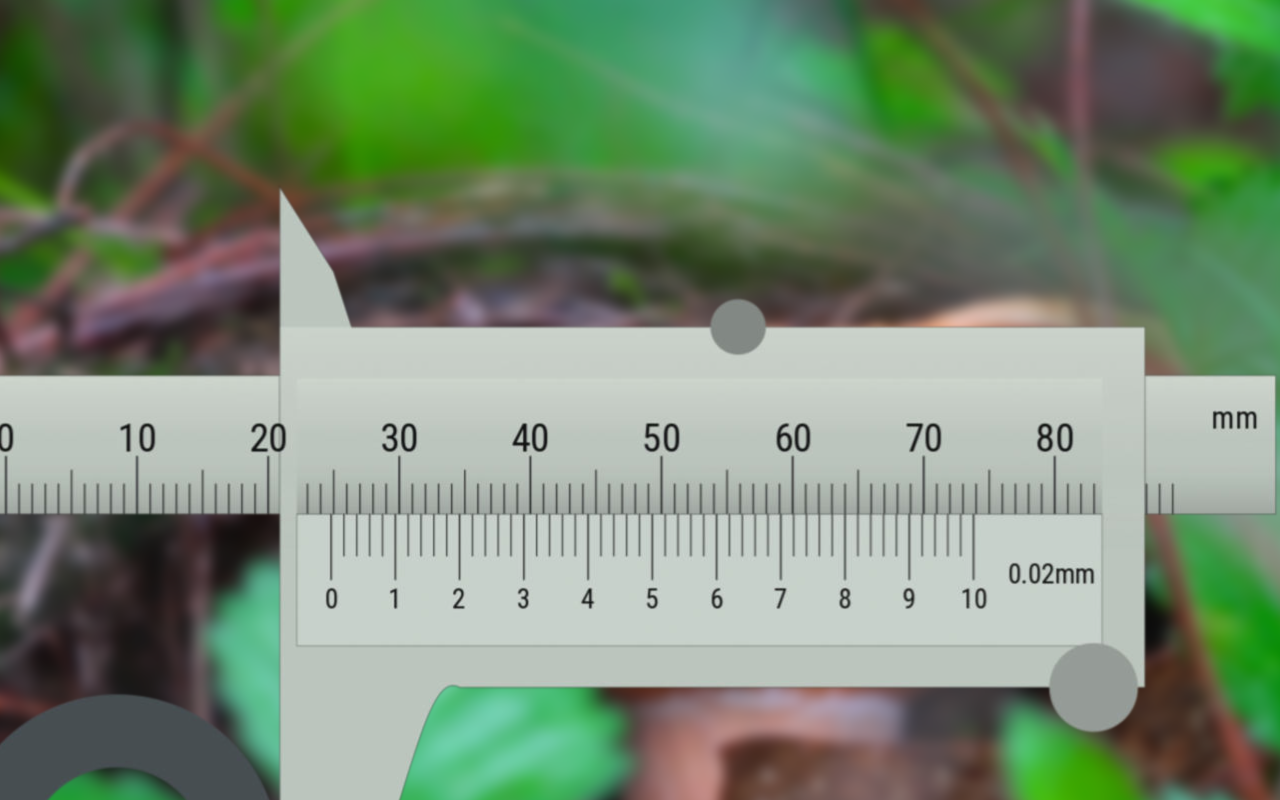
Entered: 24.8
